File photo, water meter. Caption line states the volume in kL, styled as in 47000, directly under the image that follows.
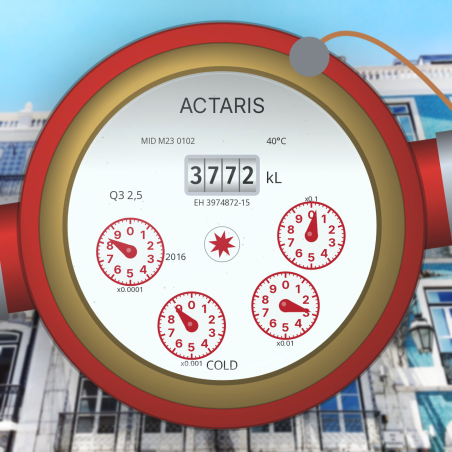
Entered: 3772.0288
